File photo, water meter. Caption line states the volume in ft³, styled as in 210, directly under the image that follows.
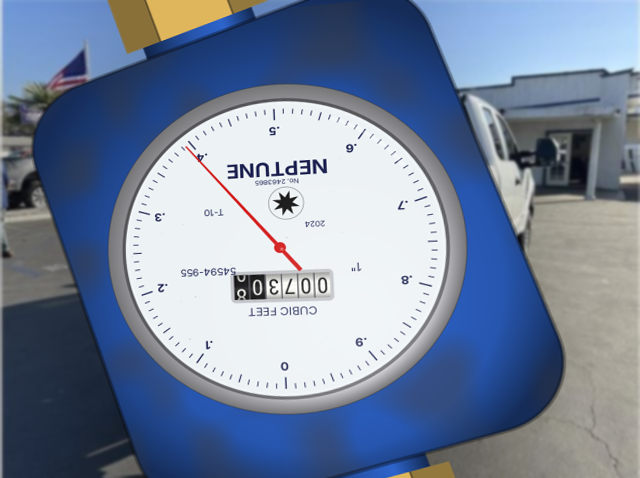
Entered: 7308.39
